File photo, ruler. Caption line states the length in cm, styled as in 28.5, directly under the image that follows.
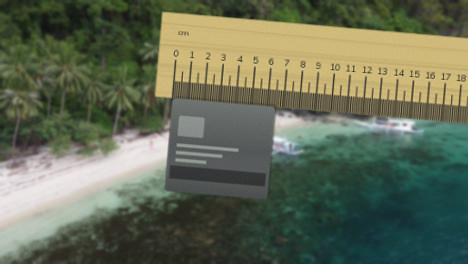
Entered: 6.5
